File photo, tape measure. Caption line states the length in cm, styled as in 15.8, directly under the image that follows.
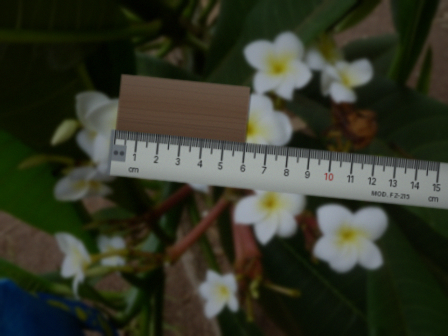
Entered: 6
